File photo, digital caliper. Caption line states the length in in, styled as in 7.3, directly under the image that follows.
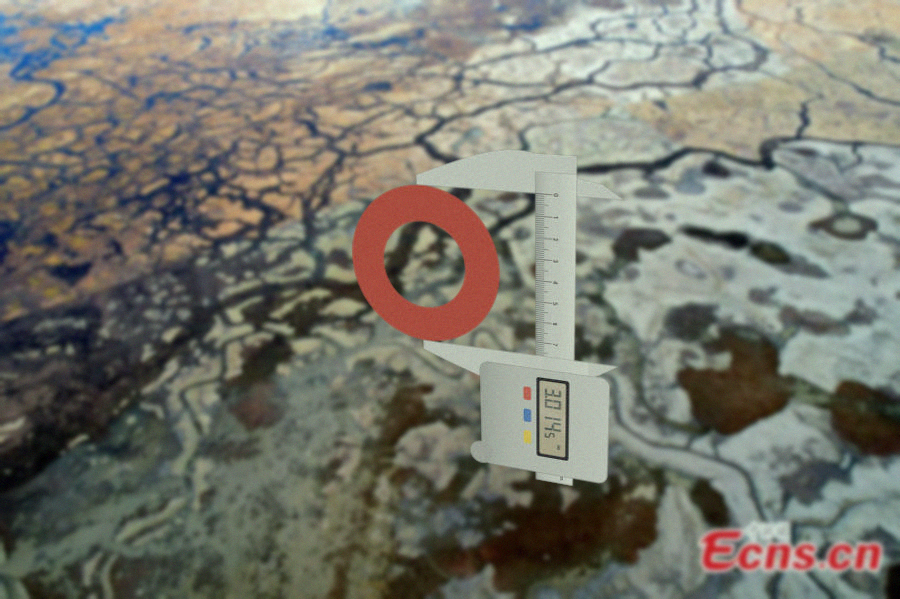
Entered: 3.0145
